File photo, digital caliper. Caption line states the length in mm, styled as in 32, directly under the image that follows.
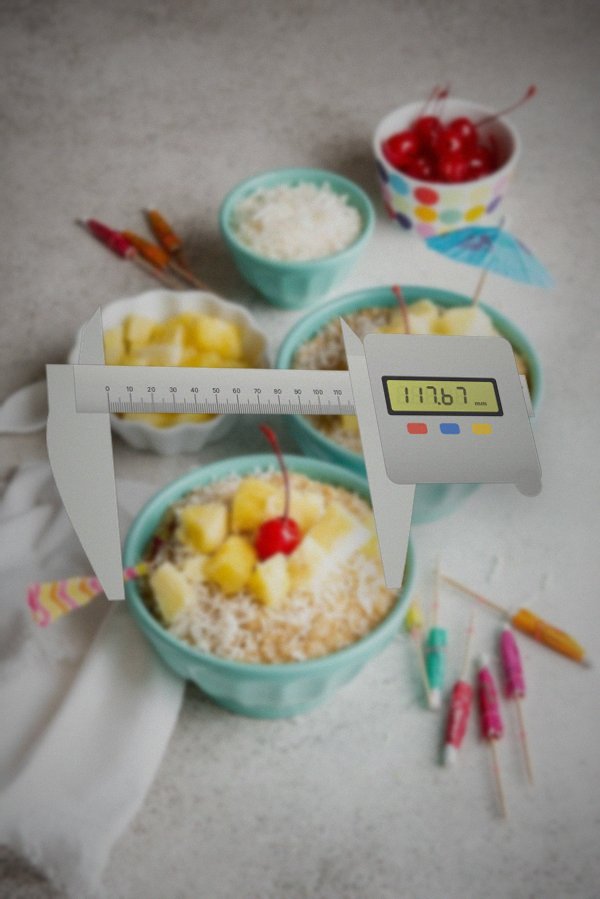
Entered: 117.67
